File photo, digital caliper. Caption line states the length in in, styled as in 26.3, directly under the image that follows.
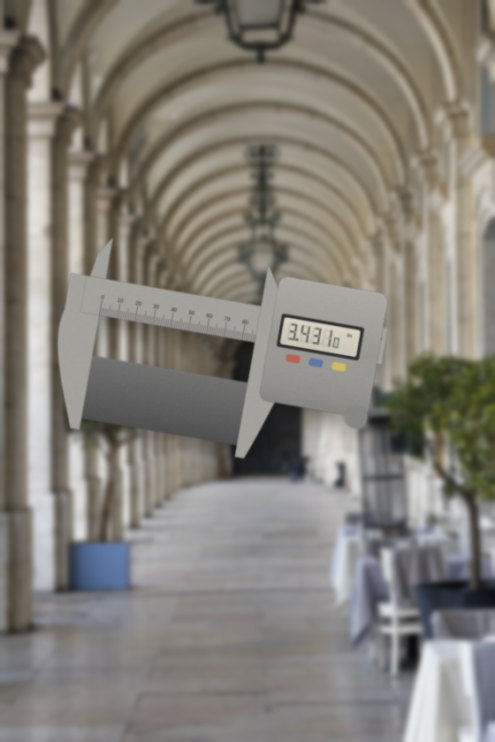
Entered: 3.4310
